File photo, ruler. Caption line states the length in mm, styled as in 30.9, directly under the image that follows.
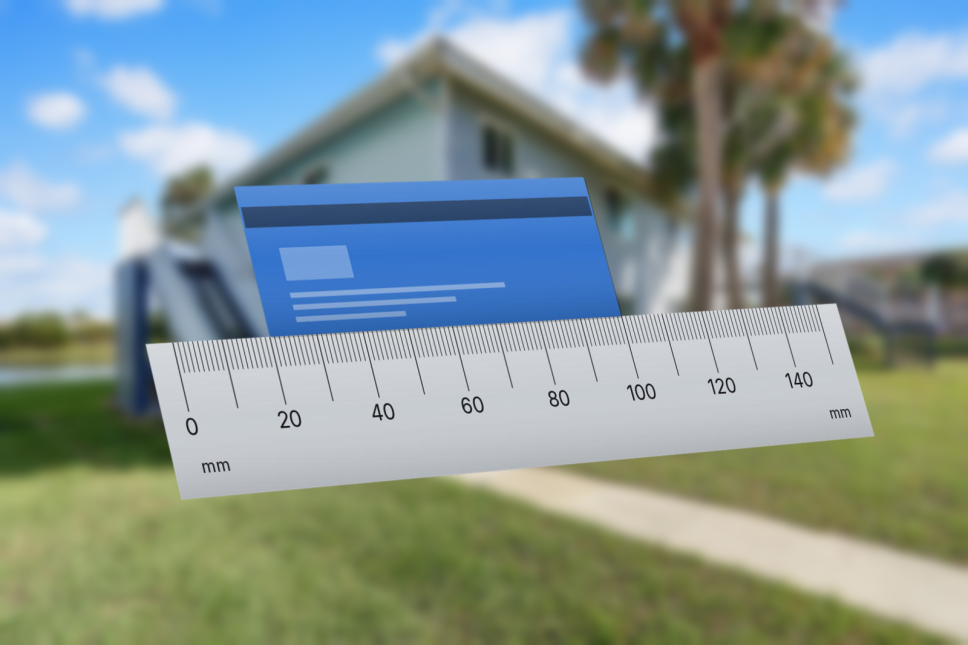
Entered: 80
